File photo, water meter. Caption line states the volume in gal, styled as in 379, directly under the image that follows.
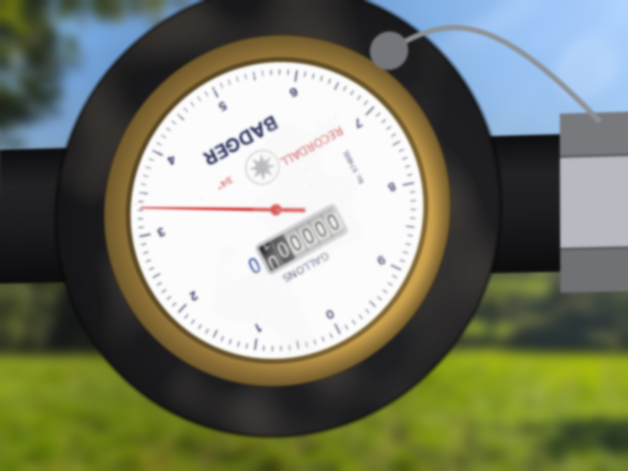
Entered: 3.3
